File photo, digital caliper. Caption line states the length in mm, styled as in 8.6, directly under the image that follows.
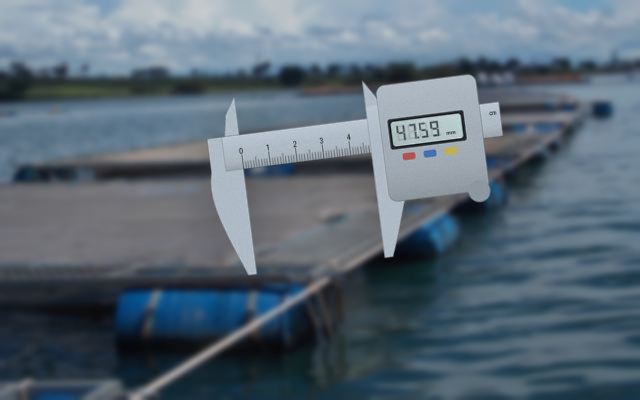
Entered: 47.59
